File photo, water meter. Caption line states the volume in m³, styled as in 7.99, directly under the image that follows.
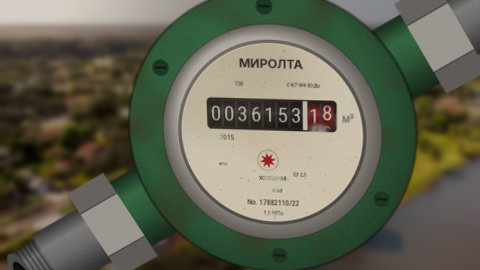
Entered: 36153.18
